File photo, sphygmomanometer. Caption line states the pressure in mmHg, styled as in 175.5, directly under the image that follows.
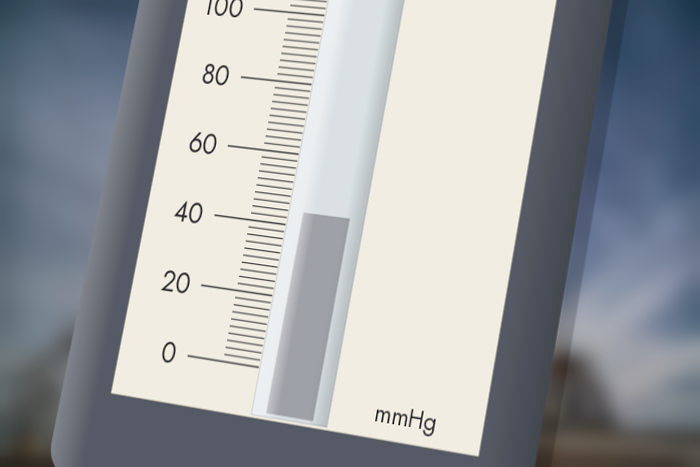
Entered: 44
